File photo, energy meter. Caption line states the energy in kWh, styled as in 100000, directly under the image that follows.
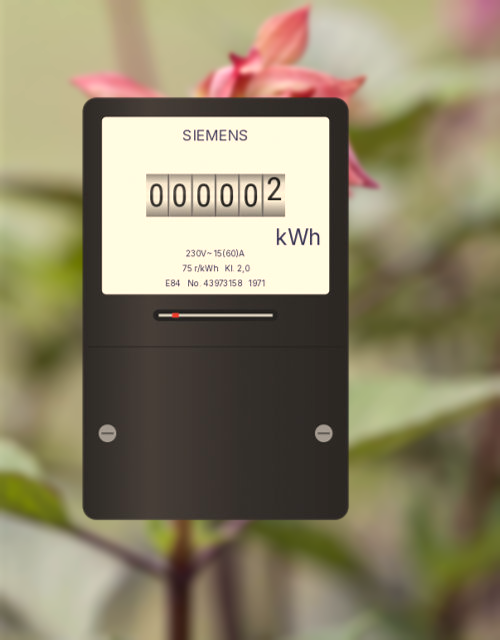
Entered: 2
